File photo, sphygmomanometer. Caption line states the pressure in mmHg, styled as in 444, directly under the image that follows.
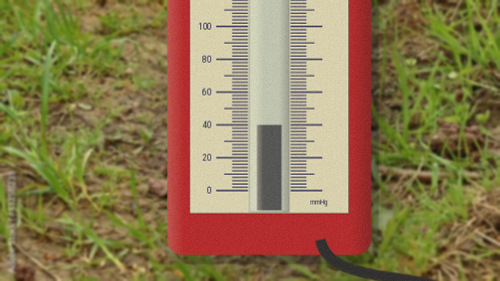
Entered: 40
